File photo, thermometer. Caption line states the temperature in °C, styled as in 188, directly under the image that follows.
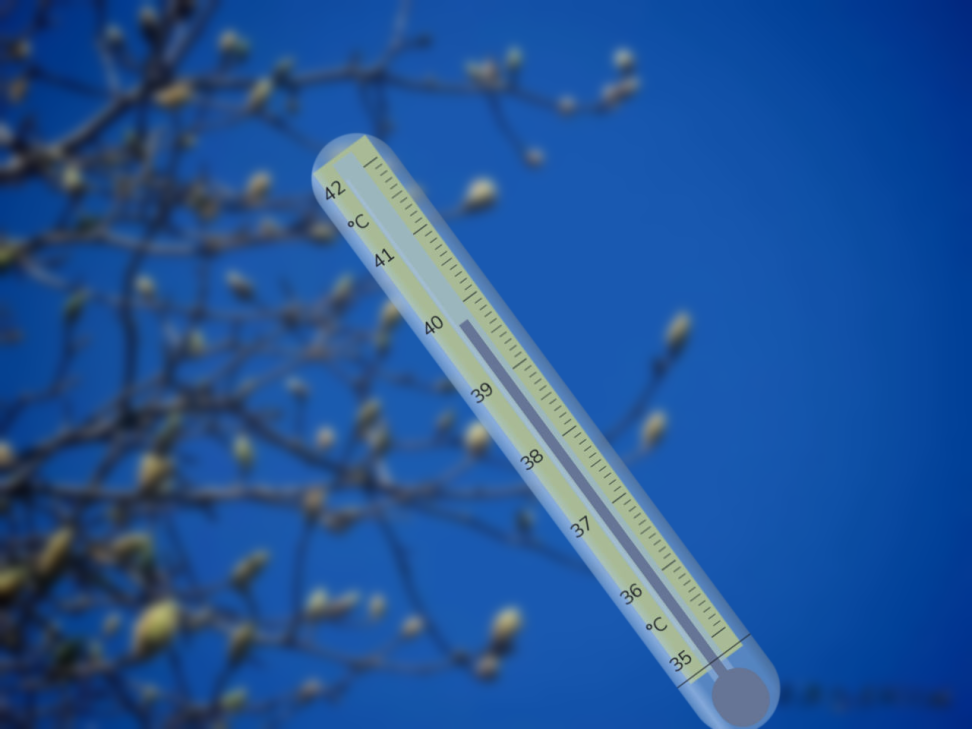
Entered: 39.8
